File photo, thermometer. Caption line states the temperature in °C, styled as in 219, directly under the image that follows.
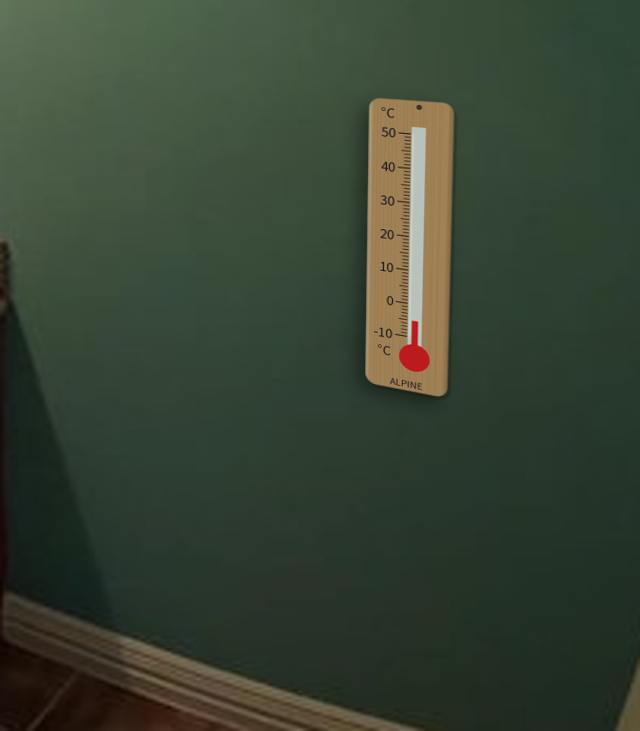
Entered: -5
